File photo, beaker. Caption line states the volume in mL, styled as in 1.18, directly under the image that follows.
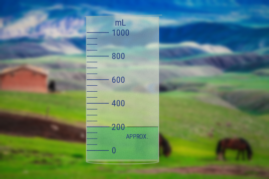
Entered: 200
